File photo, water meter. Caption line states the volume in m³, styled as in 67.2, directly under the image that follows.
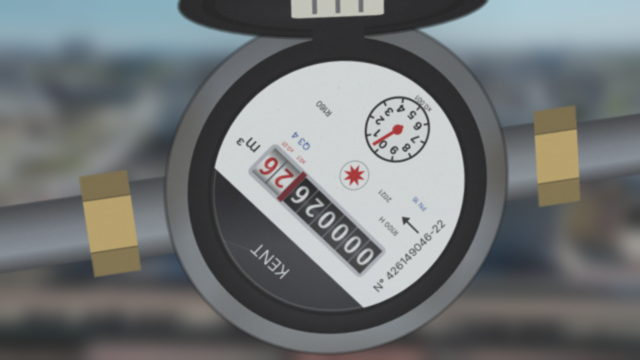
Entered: 26.260
